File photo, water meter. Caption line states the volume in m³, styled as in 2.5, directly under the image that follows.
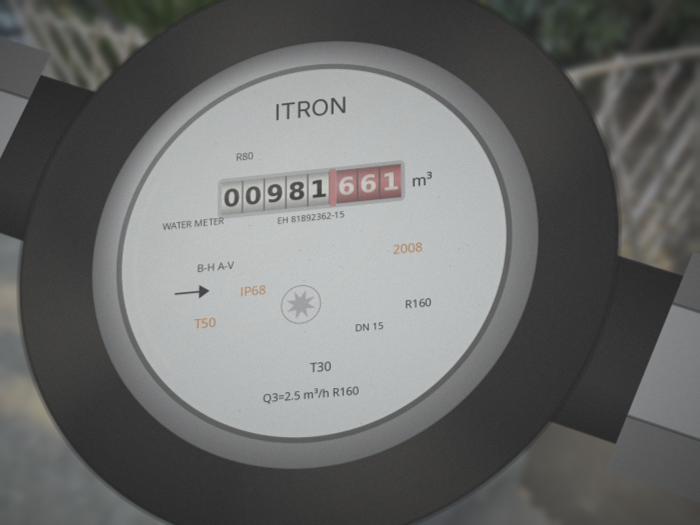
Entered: 981.661
